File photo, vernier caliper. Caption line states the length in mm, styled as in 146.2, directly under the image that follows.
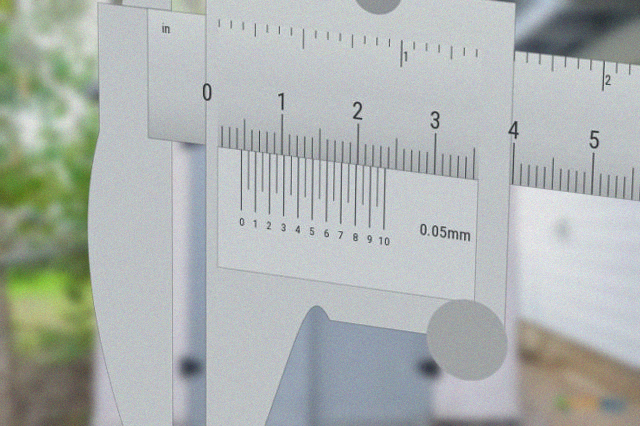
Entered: 4.6
